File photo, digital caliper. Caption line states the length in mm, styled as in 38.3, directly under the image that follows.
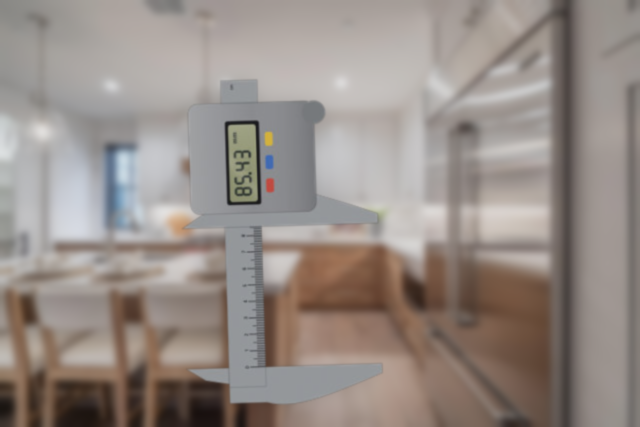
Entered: 85.43
